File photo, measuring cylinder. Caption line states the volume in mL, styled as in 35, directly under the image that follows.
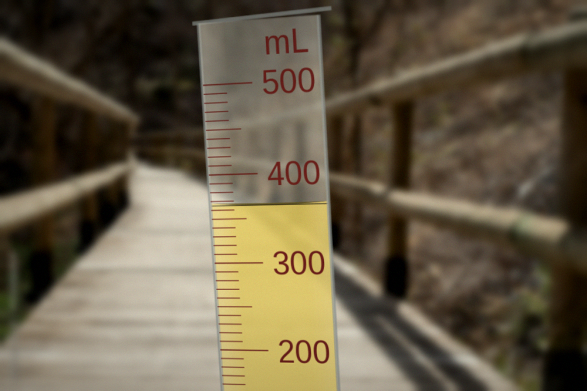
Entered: 365
